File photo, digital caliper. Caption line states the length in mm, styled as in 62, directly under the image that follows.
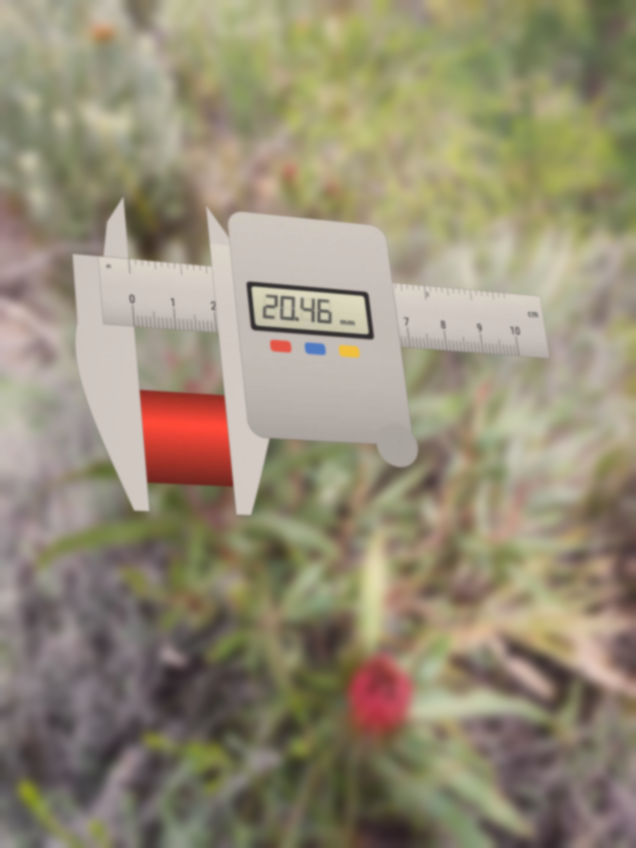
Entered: 20.46
